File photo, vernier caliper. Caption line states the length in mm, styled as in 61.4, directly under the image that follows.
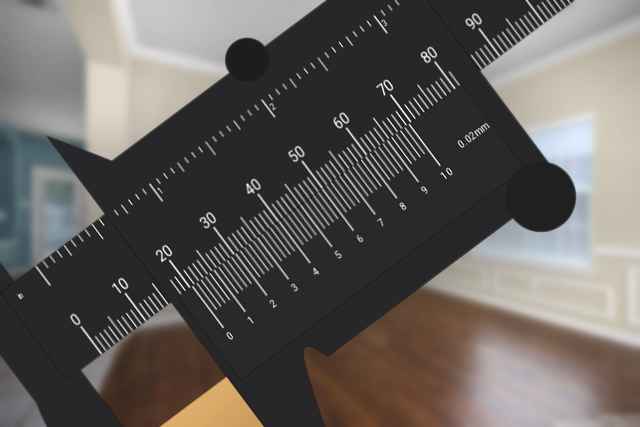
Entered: 20.5
